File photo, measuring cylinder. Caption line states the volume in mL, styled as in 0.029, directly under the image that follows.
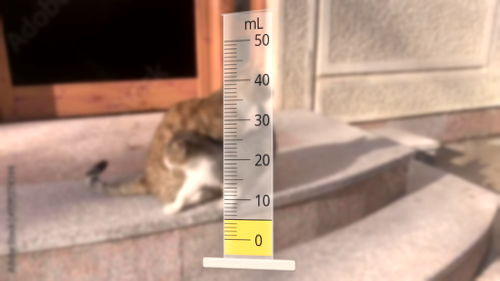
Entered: 5
